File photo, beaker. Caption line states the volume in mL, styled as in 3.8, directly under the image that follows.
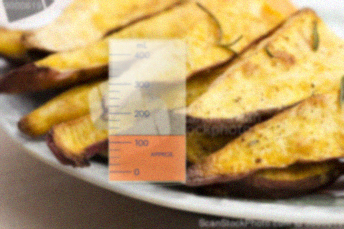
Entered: 125
